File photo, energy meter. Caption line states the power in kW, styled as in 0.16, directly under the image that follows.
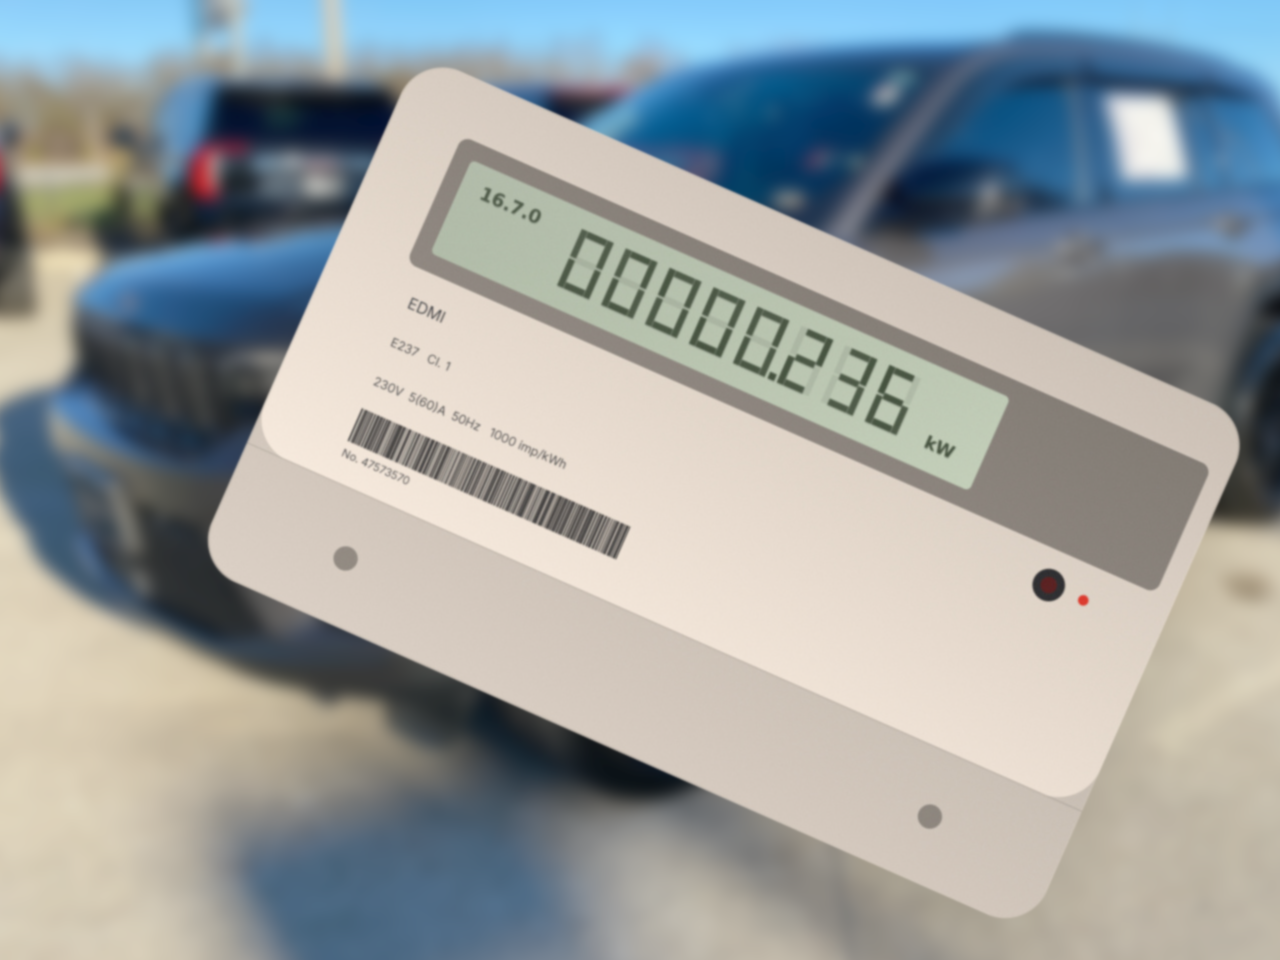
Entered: 0.236
